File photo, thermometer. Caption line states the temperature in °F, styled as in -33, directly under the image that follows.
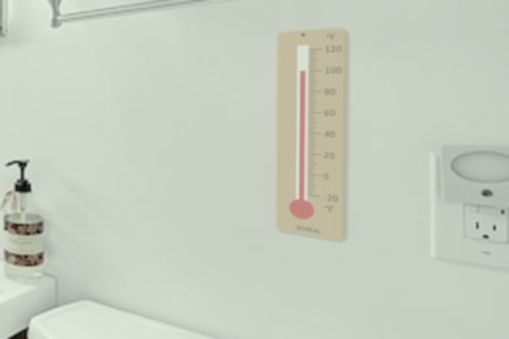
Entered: 100
